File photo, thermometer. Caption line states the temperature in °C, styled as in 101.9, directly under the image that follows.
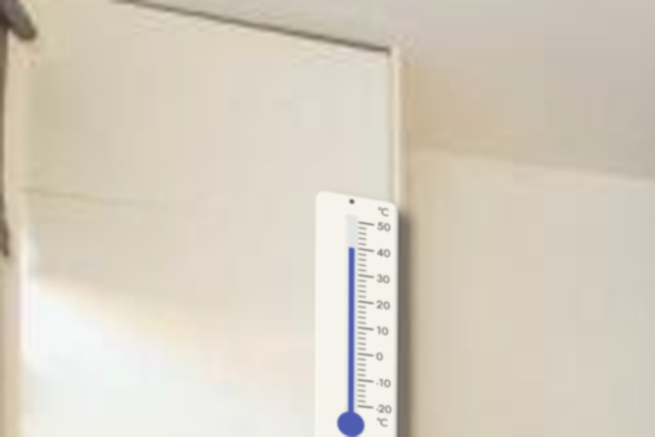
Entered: 40
